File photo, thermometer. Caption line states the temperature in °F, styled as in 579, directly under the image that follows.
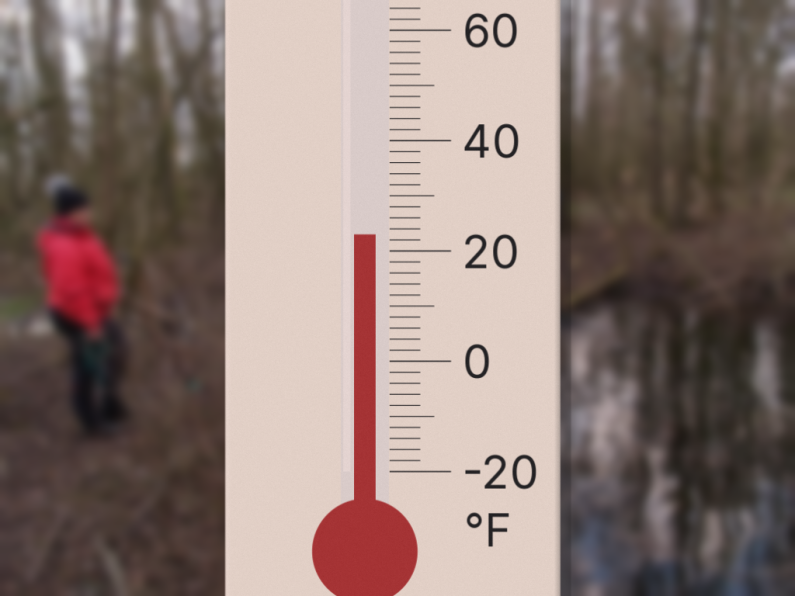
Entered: 23
